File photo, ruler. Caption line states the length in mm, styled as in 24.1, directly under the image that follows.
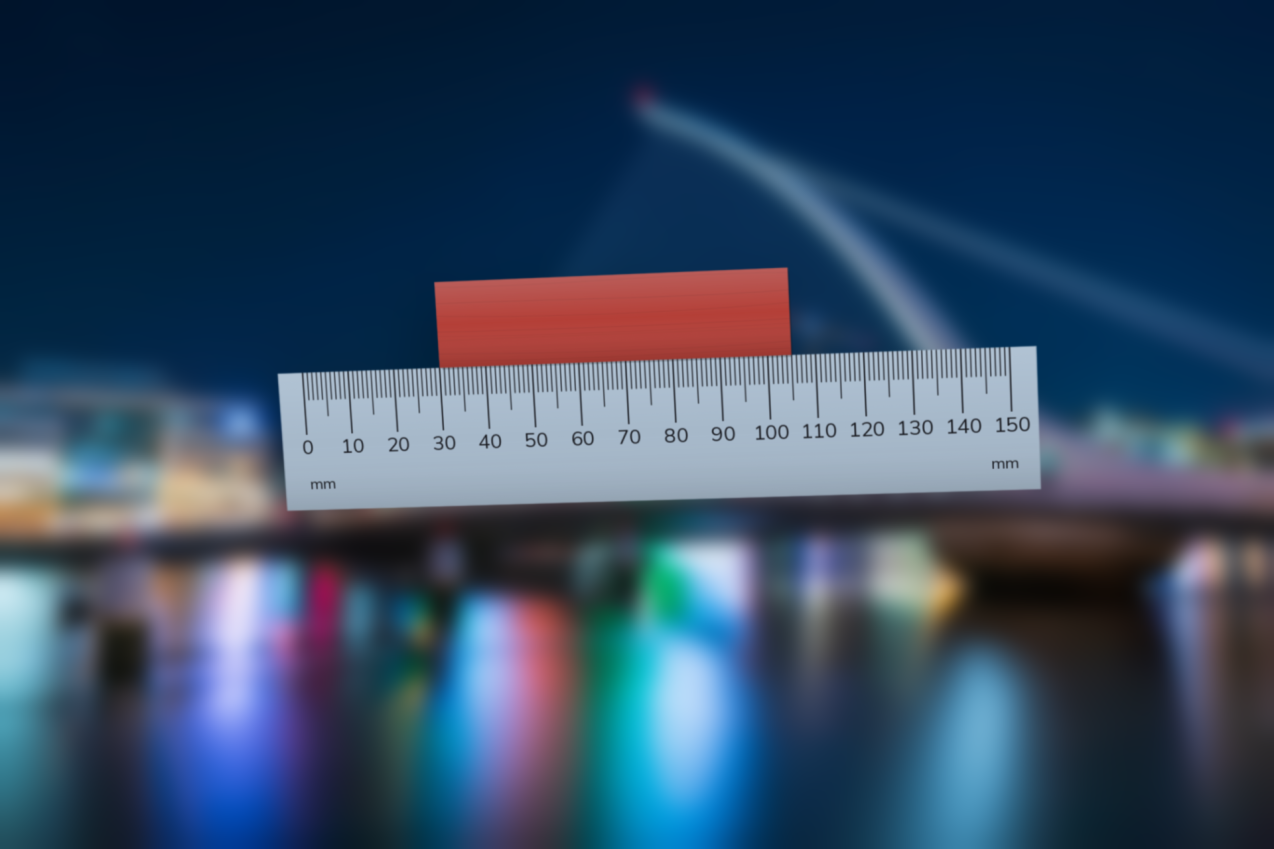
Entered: 75
